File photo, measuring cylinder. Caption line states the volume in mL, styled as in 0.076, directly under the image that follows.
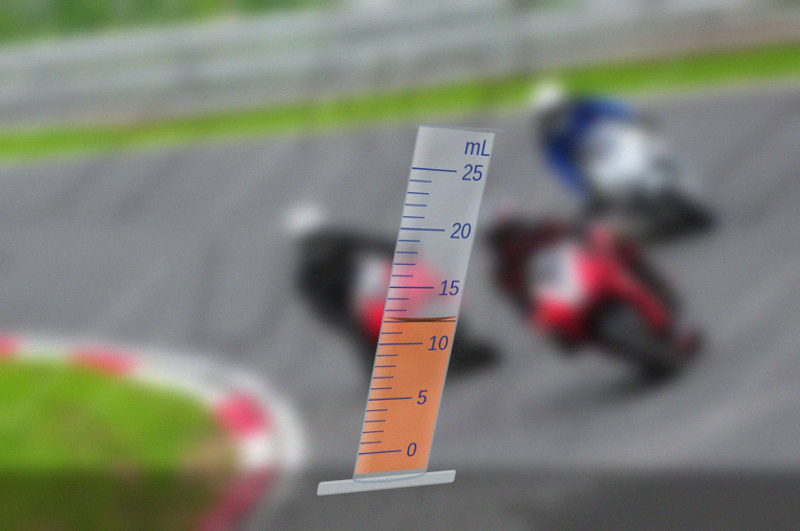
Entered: 12
